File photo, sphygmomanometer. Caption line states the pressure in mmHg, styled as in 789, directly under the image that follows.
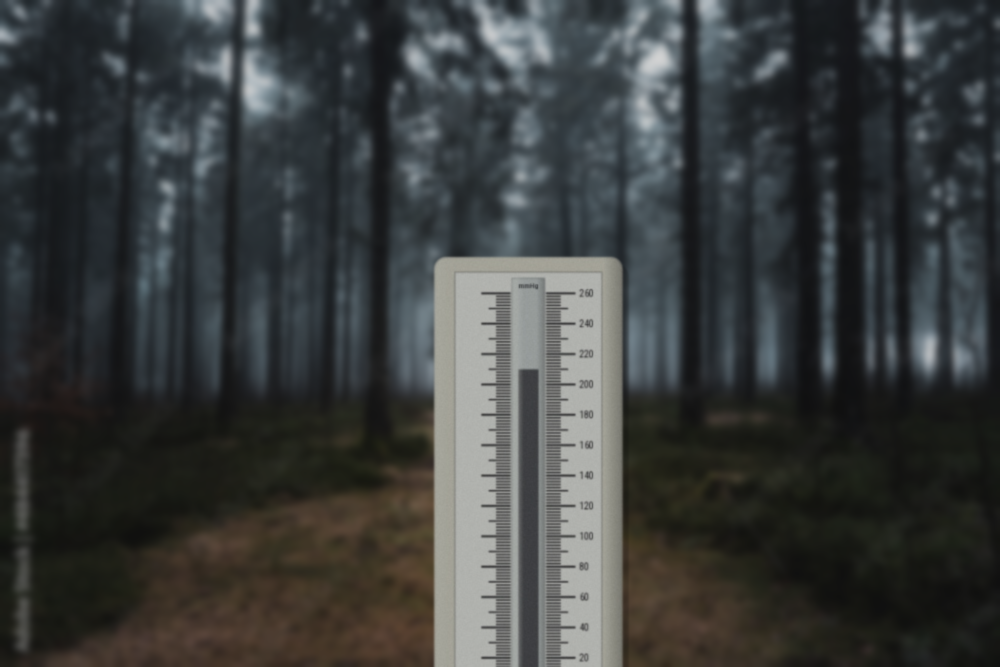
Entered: 210
